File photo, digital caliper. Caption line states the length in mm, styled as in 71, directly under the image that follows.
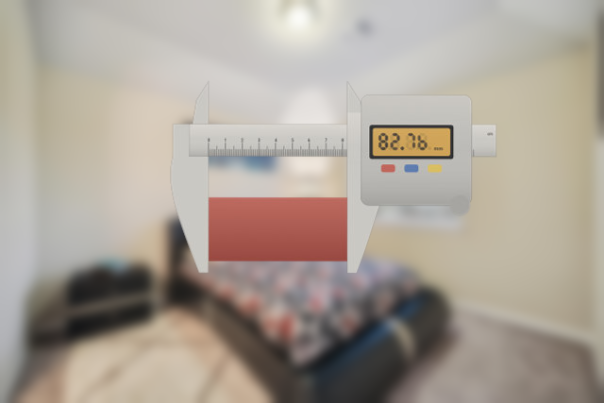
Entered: 82.76
